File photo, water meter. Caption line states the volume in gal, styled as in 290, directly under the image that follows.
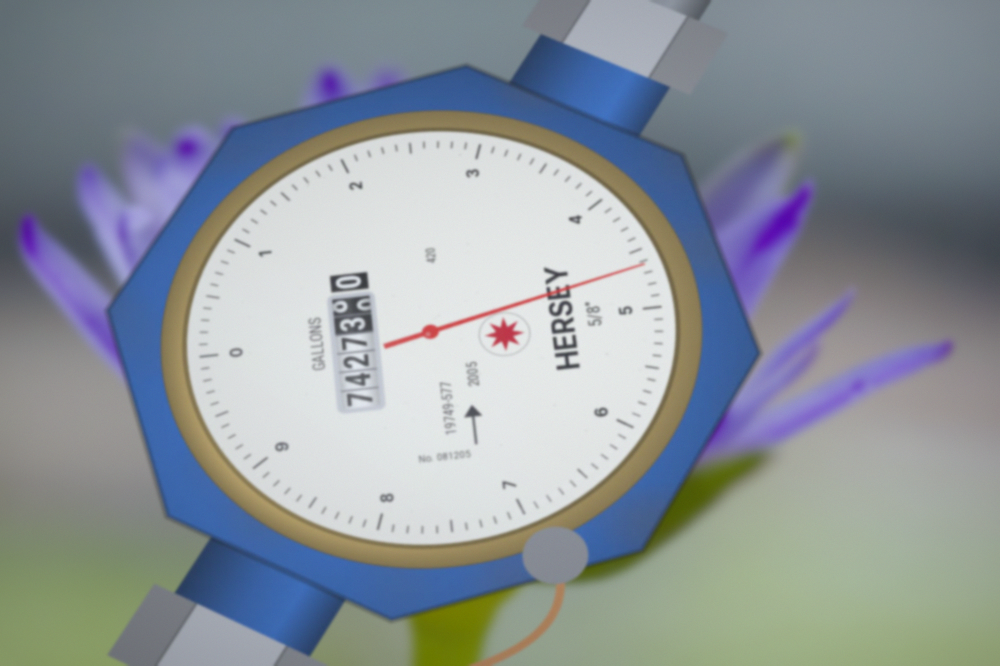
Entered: 7427384.6
